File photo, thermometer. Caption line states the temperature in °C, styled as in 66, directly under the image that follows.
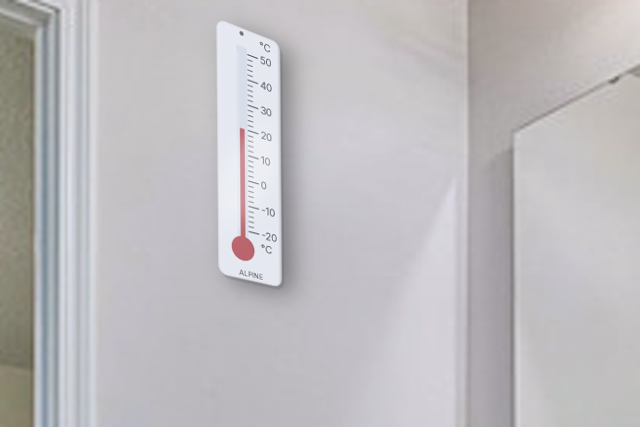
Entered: 20
